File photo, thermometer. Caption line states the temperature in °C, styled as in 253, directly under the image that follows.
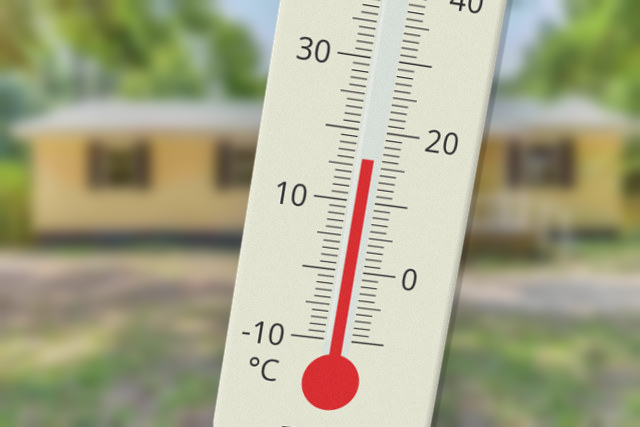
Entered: 16
